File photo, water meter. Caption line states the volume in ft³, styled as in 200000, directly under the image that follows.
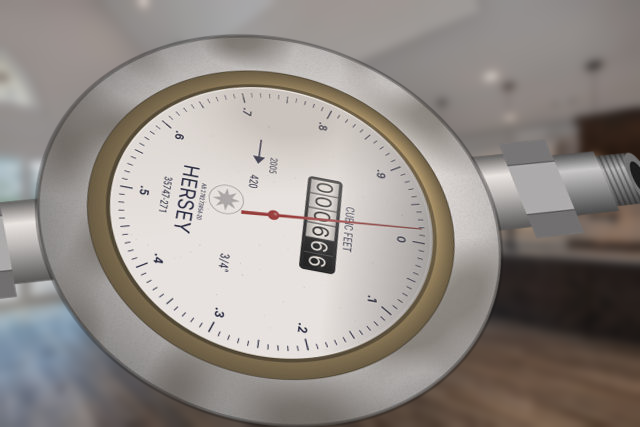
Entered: 665.98
